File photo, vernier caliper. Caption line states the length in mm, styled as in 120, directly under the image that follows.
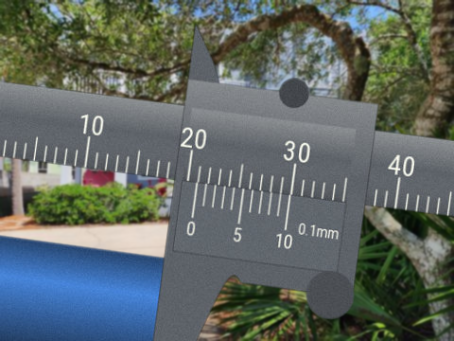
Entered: 20.9
